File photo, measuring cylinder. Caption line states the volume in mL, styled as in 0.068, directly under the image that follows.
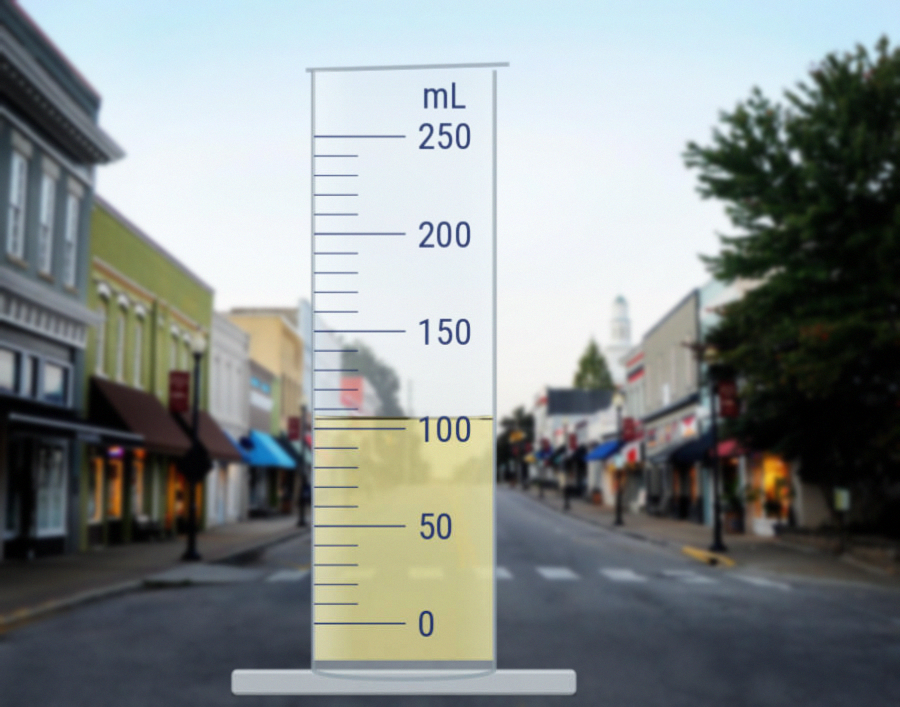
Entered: 105
